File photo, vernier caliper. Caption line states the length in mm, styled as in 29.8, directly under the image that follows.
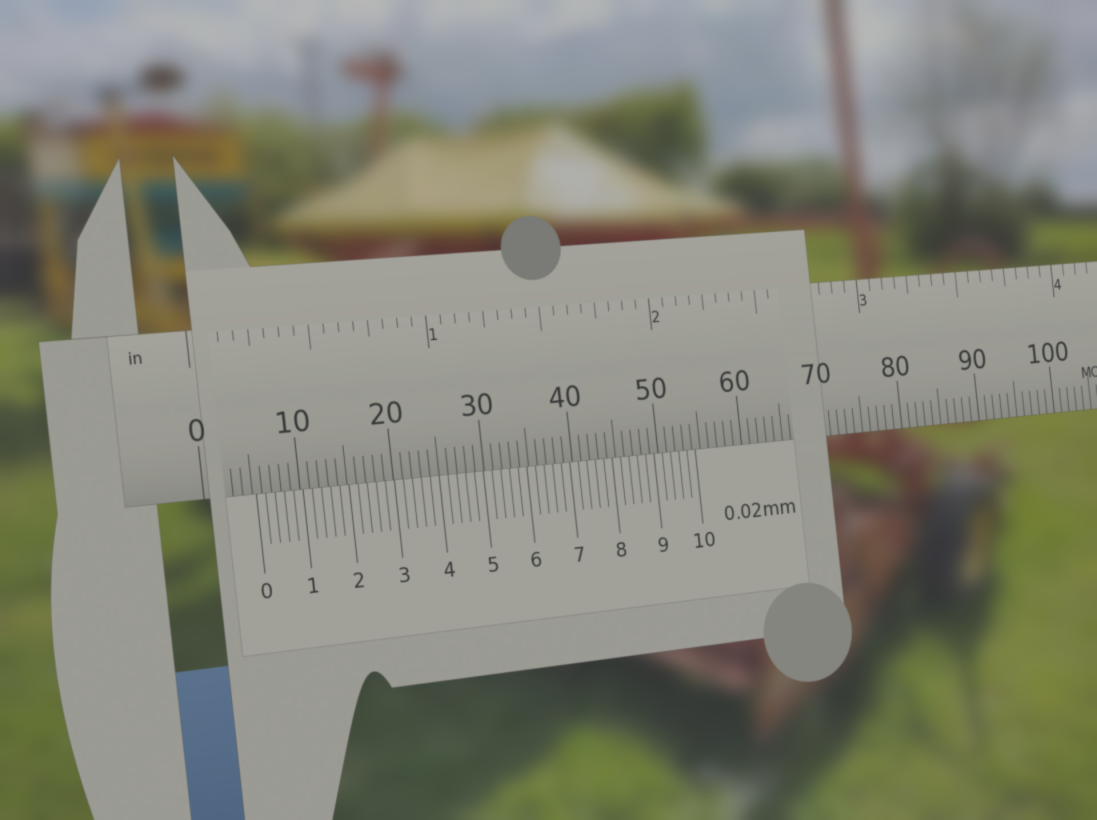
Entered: 5.4
